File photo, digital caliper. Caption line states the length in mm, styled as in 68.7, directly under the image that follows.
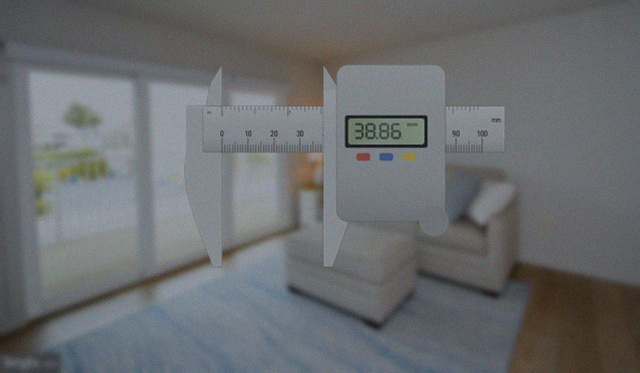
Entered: 38.86
